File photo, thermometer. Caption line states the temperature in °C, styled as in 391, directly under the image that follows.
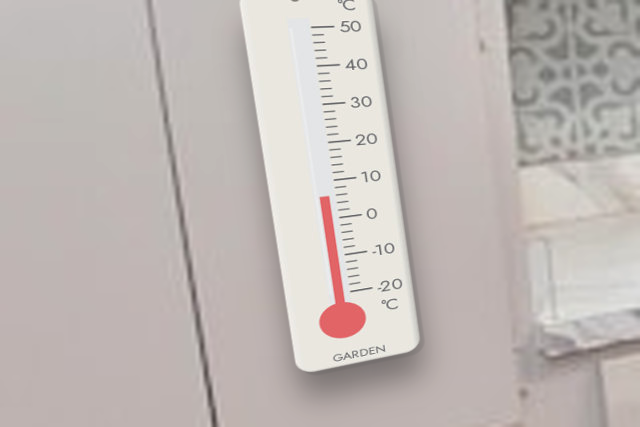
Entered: 6
